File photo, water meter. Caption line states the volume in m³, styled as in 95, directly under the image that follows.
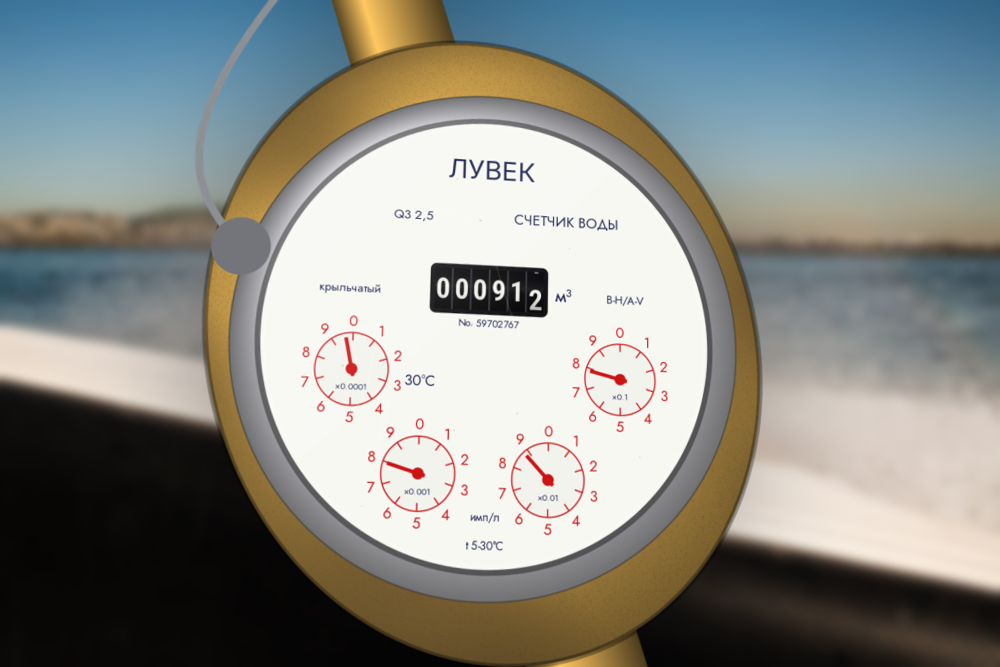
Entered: 911.7879
